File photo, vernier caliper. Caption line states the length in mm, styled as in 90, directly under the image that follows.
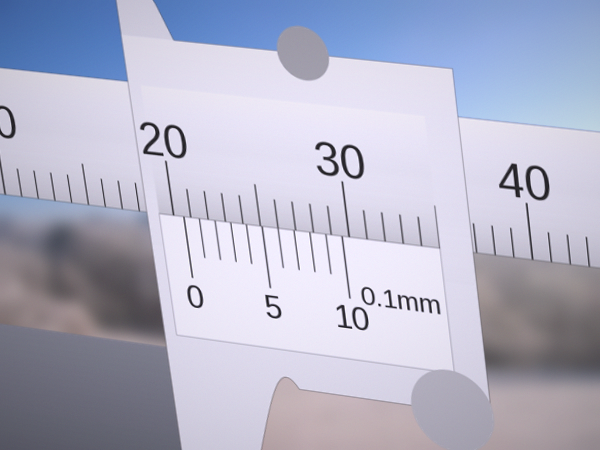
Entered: 20.6
